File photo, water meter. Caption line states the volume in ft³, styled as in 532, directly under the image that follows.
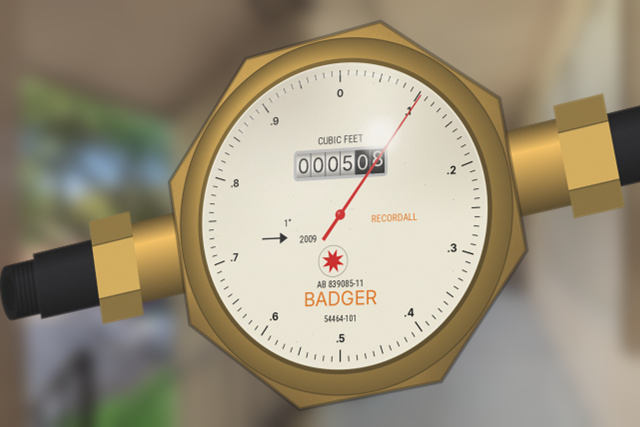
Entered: 508.10
